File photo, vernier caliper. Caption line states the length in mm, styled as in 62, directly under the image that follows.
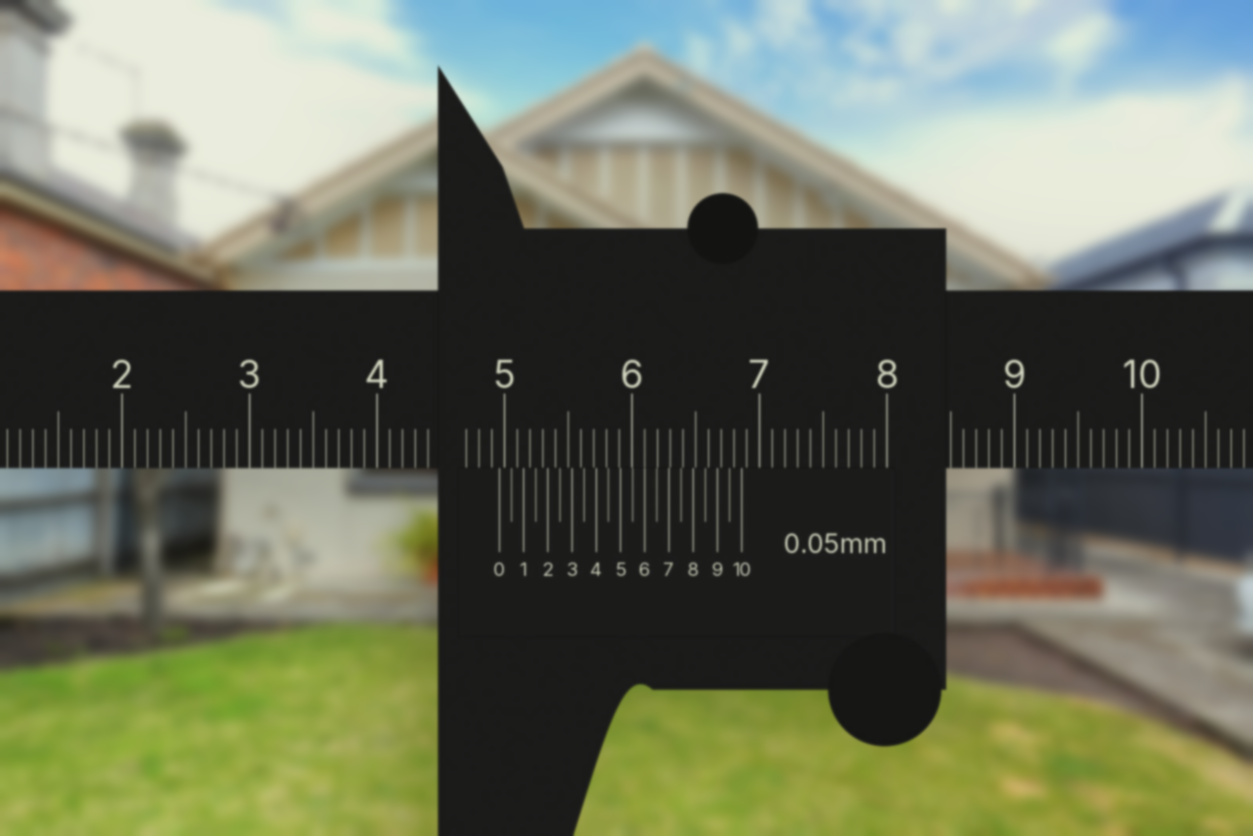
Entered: 49.6
